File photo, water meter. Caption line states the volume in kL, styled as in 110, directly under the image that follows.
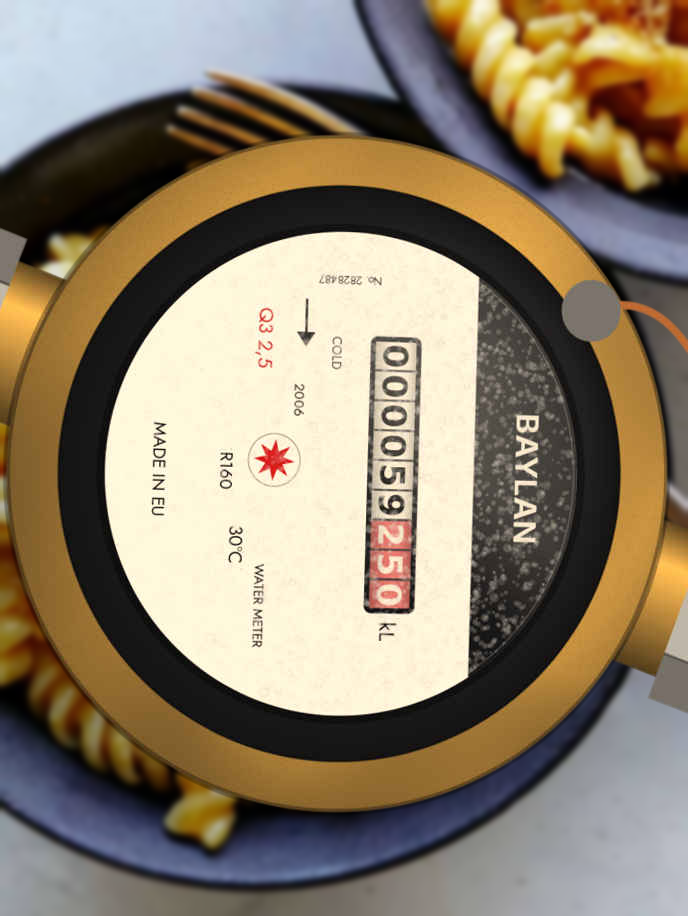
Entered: 59.250
